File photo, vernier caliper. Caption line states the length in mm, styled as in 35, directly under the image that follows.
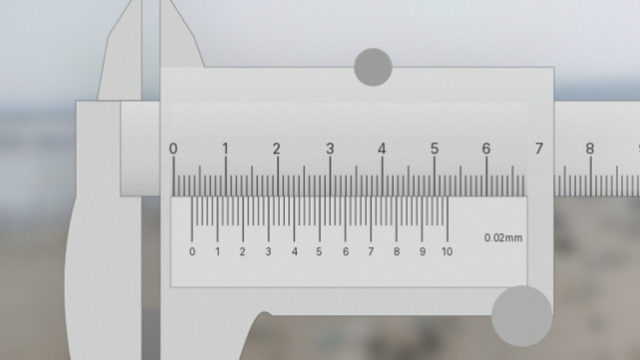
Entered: 3.5
